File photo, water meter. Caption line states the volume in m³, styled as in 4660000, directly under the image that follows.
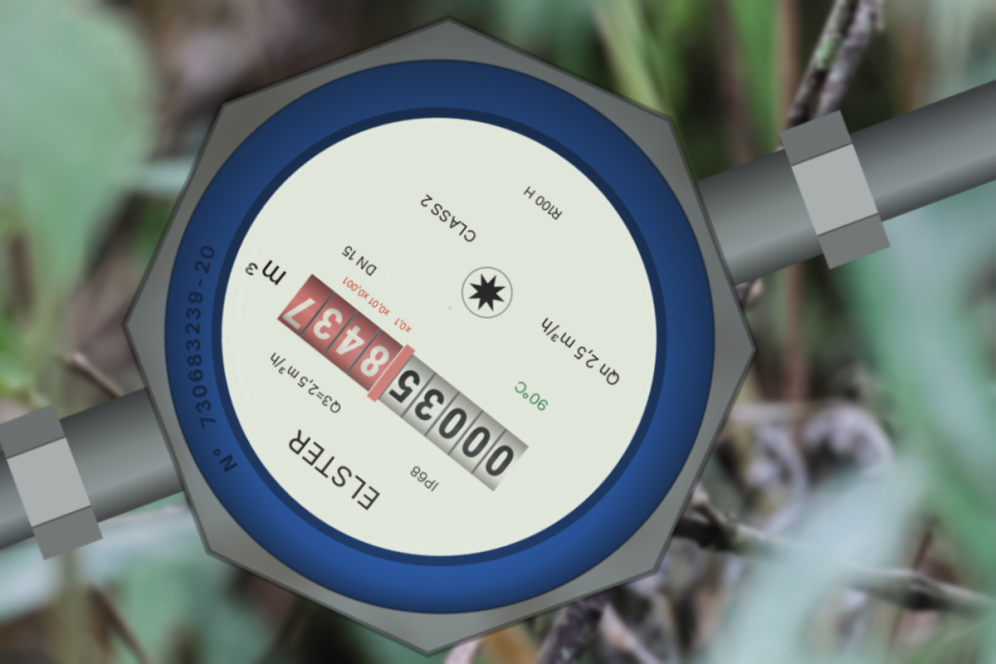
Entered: 35.8437
